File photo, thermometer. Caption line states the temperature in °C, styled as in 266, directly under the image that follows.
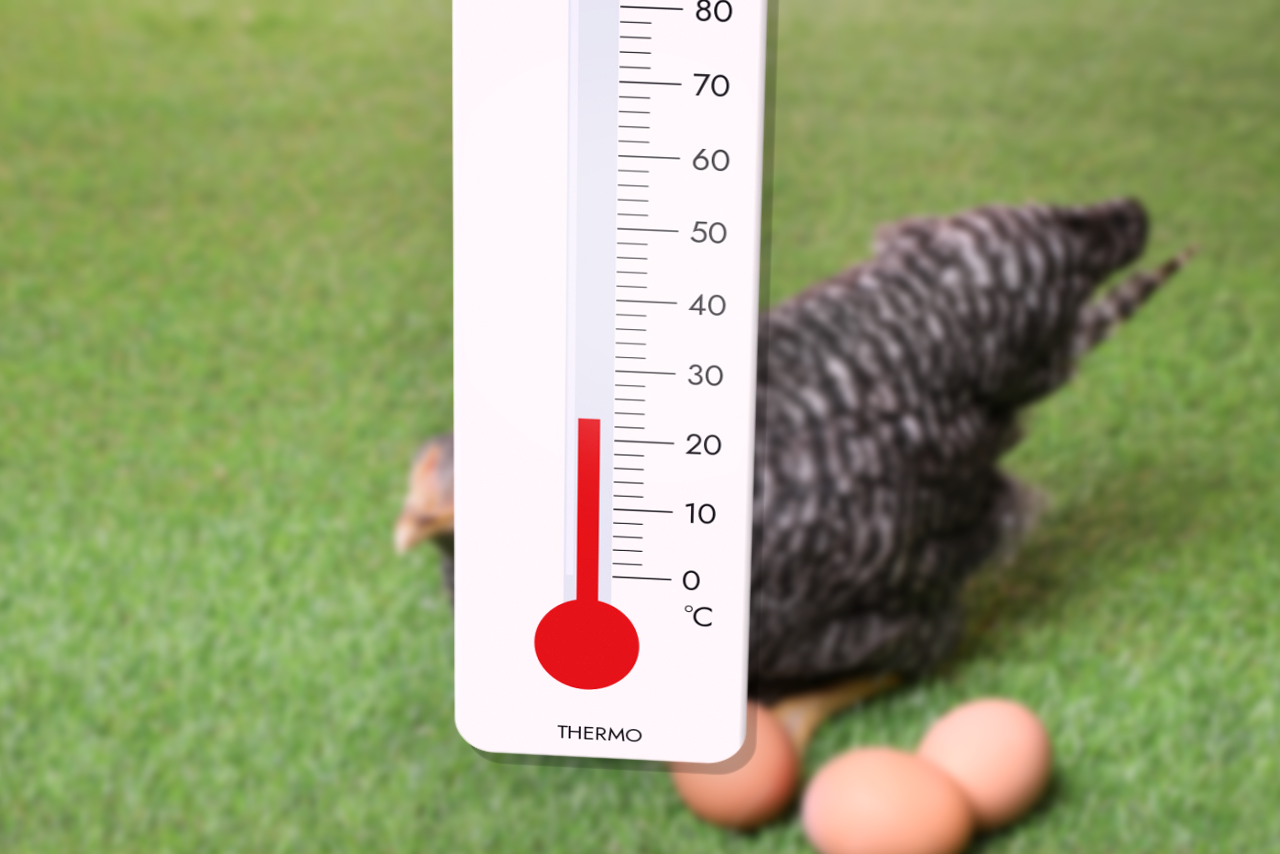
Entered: 23
